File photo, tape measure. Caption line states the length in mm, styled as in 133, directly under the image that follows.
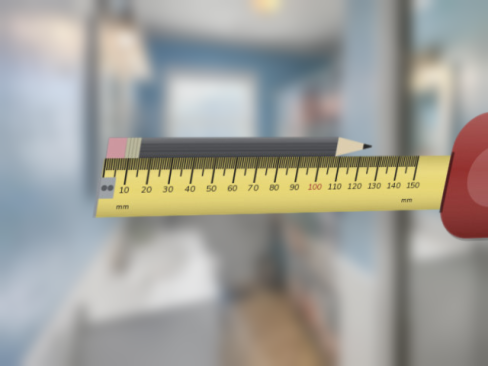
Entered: 125
